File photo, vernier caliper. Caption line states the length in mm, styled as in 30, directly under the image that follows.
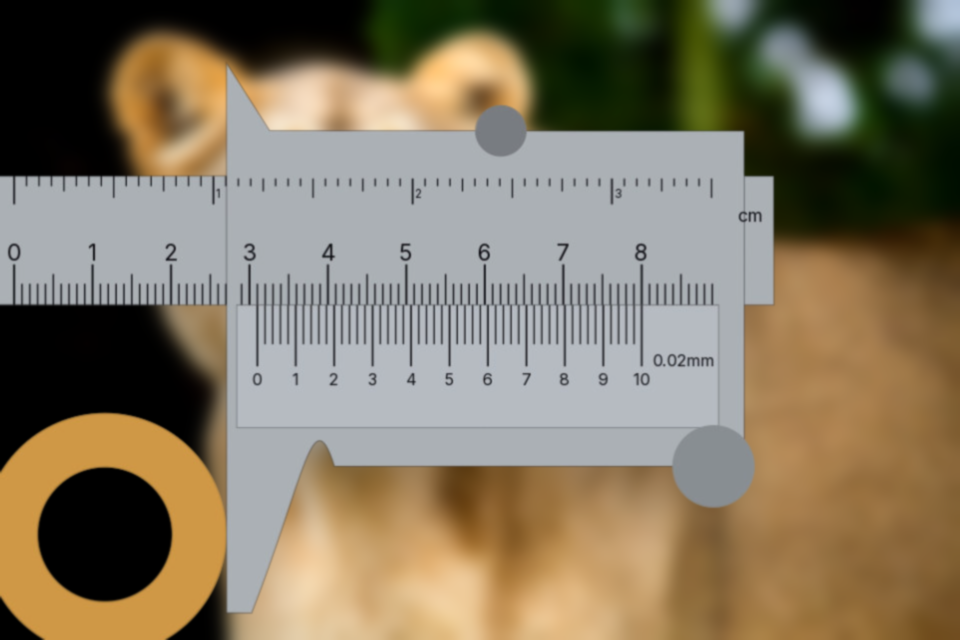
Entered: 31.0
